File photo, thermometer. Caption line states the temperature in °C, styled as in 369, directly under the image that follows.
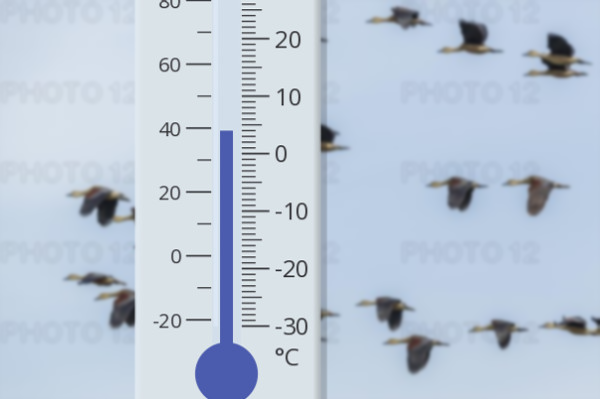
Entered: 4
